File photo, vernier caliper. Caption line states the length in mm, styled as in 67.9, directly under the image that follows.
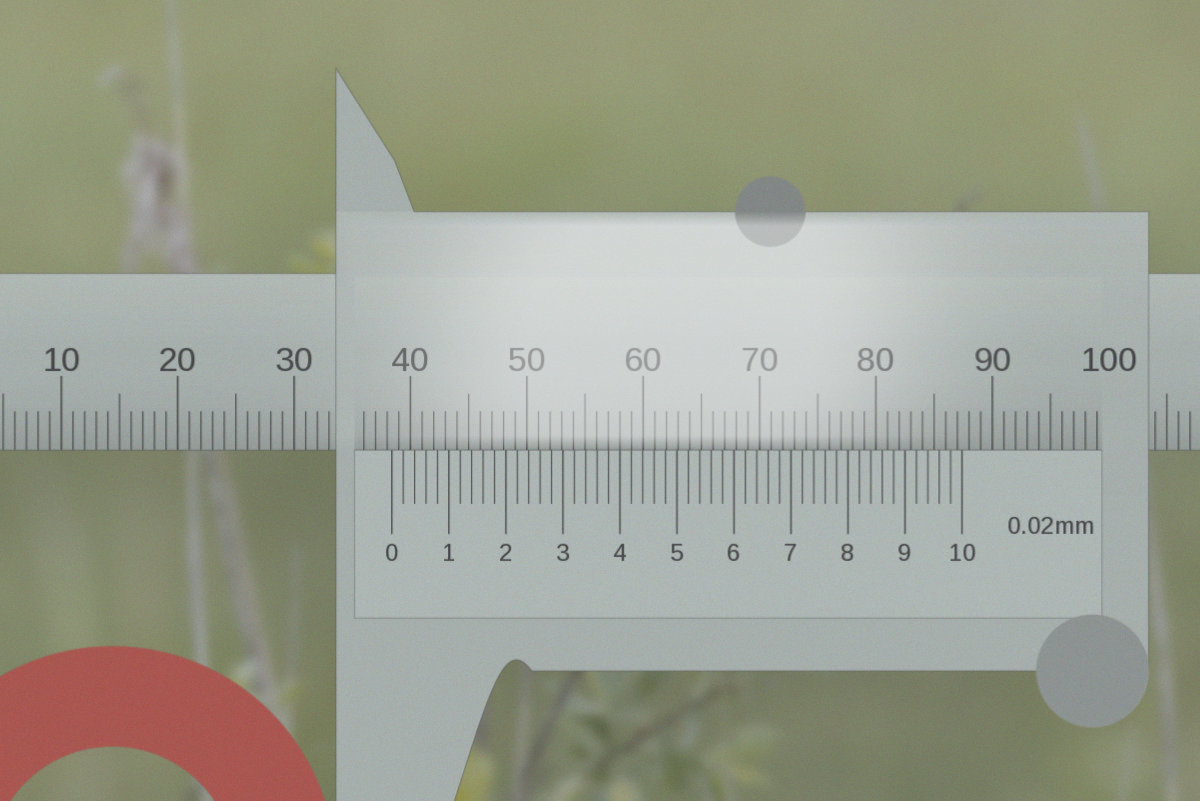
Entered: 38.4
